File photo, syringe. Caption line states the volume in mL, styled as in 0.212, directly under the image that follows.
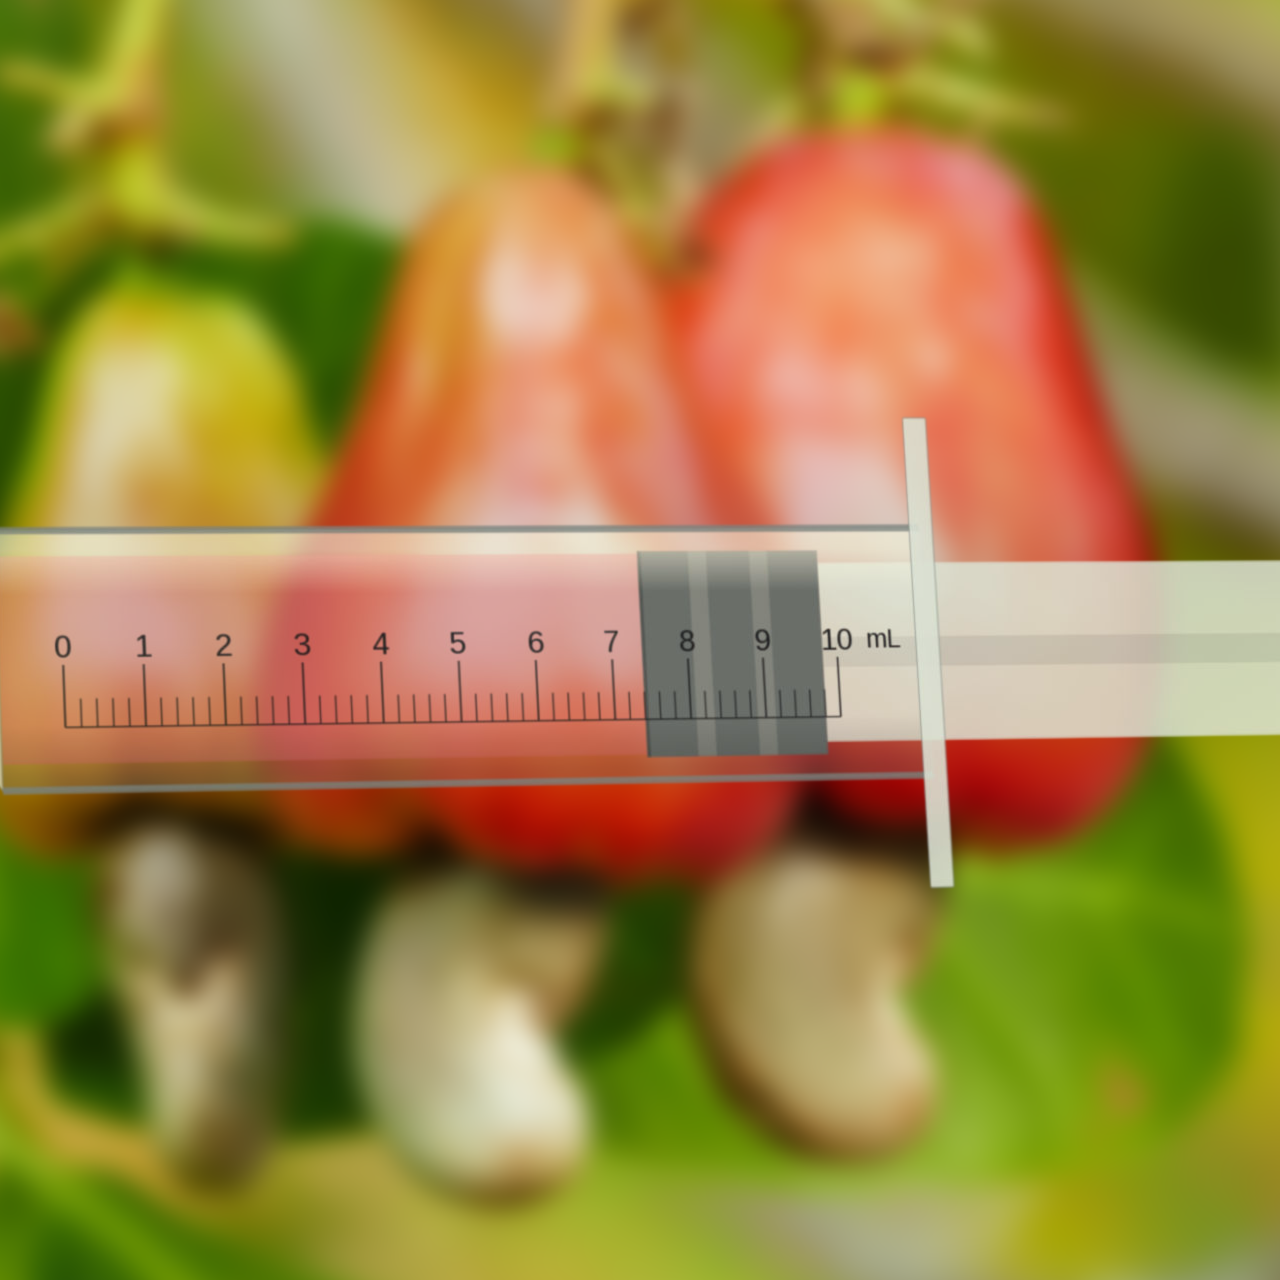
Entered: 7.4
